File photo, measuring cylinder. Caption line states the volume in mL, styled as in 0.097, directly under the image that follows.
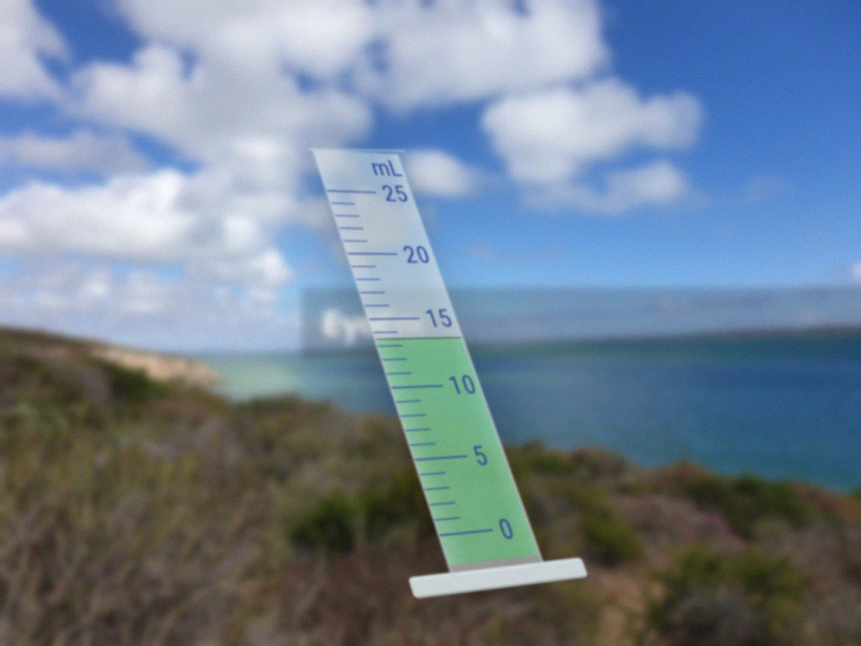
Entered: 13.5
